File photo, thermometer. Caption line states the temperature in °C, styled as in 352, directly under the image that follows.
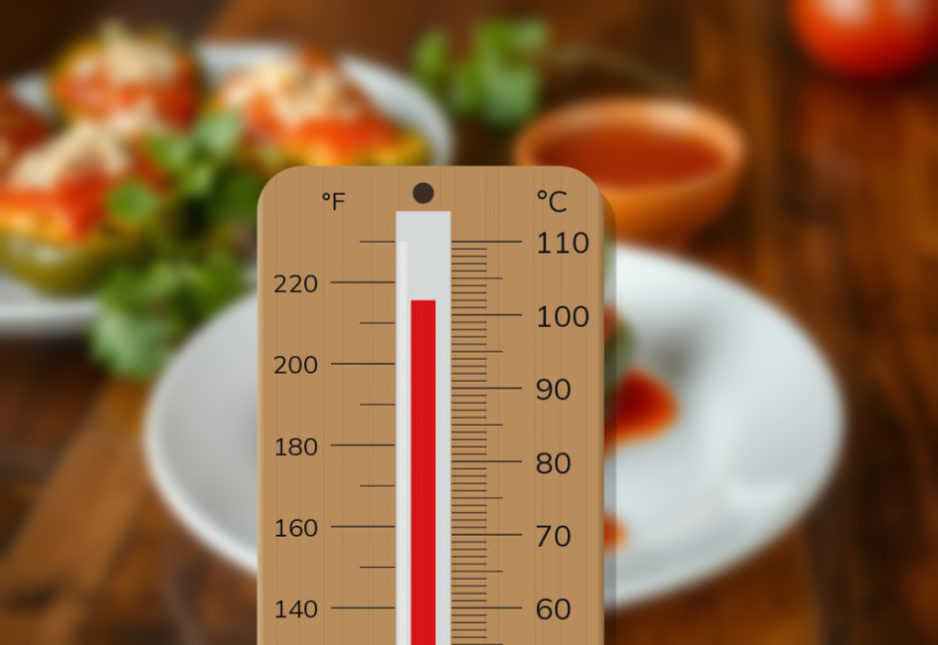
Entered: 102
